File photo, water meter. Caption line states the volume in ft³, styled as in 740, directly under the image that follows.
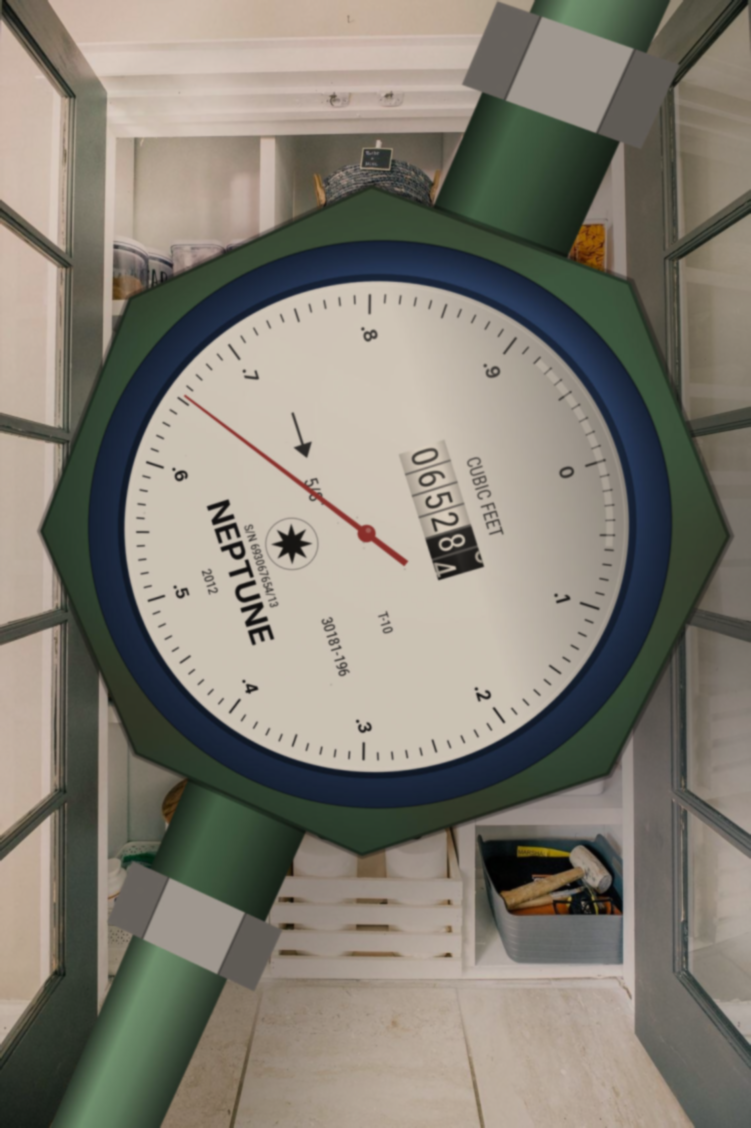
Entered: 65283.65
